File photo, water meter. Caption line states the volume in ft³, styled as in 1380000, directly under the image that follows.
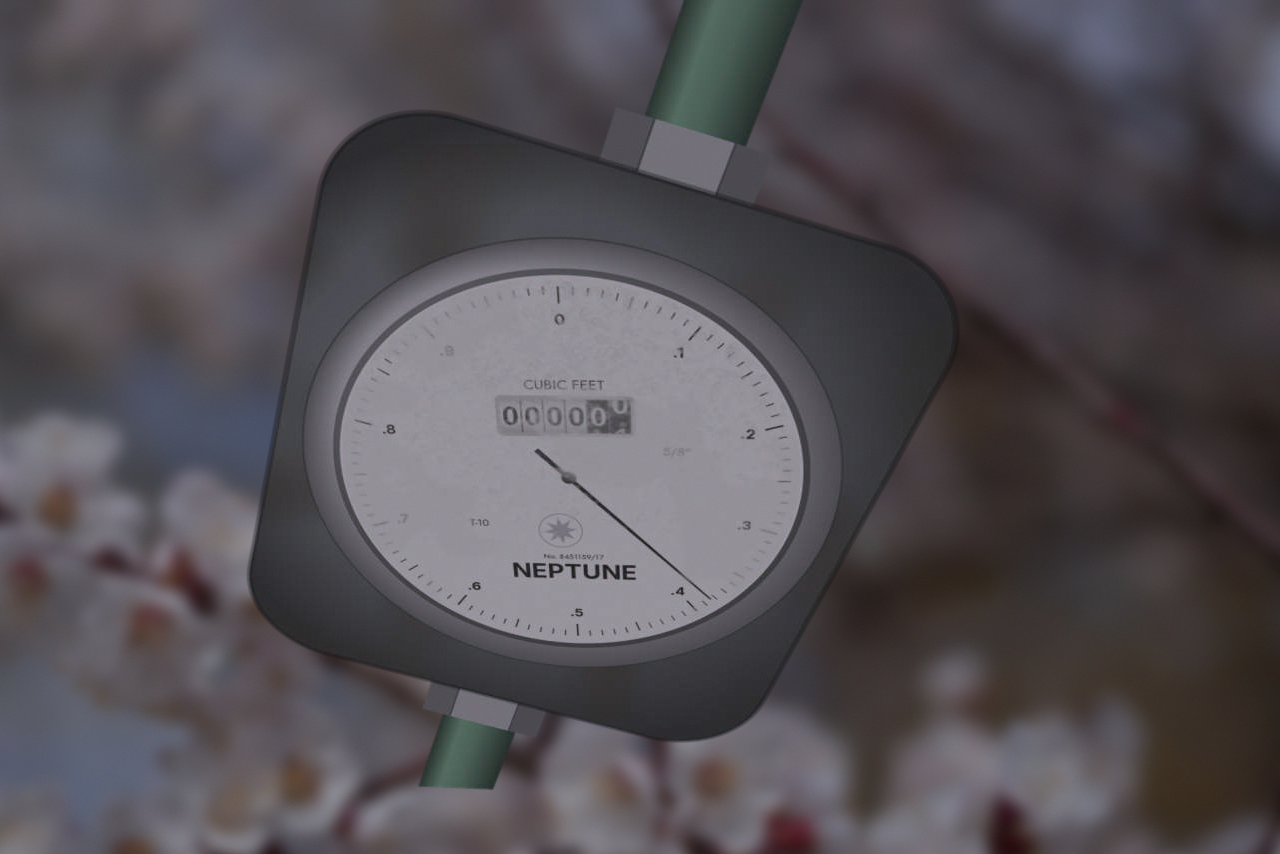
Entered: 0.38
